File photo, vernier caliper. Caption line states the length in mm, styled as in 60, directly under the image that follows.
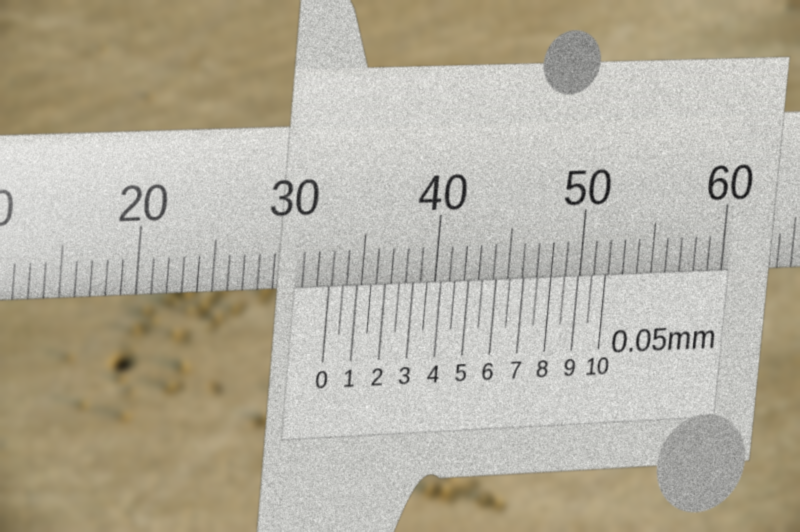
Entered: 32.8
